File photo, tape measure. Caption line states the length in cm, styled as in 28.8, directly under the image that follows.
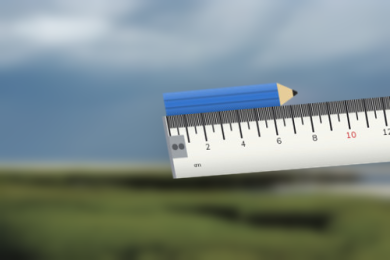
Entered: 7.5
